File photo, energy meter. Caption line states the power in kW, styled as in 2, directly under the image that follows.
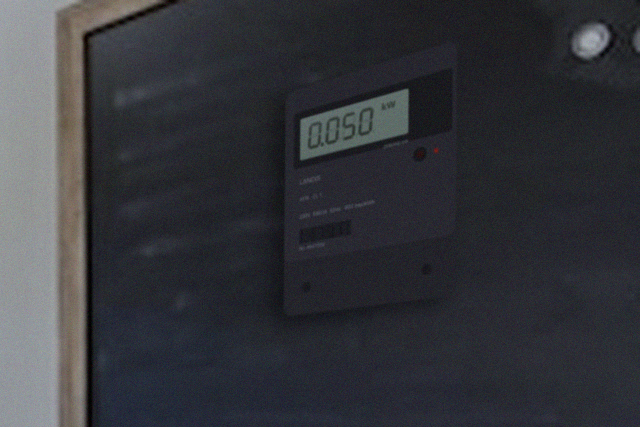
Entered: 0.050
